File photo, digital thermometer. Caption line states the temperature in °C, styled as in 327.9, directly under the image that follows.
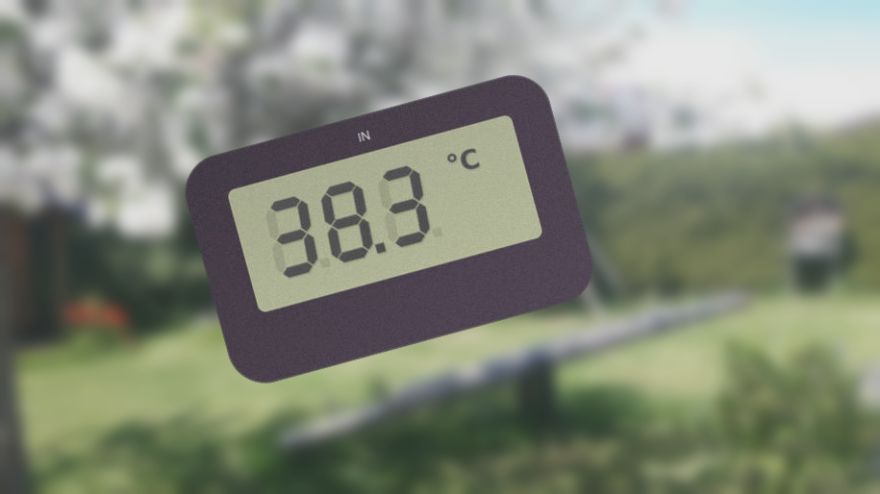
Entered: 38.3
